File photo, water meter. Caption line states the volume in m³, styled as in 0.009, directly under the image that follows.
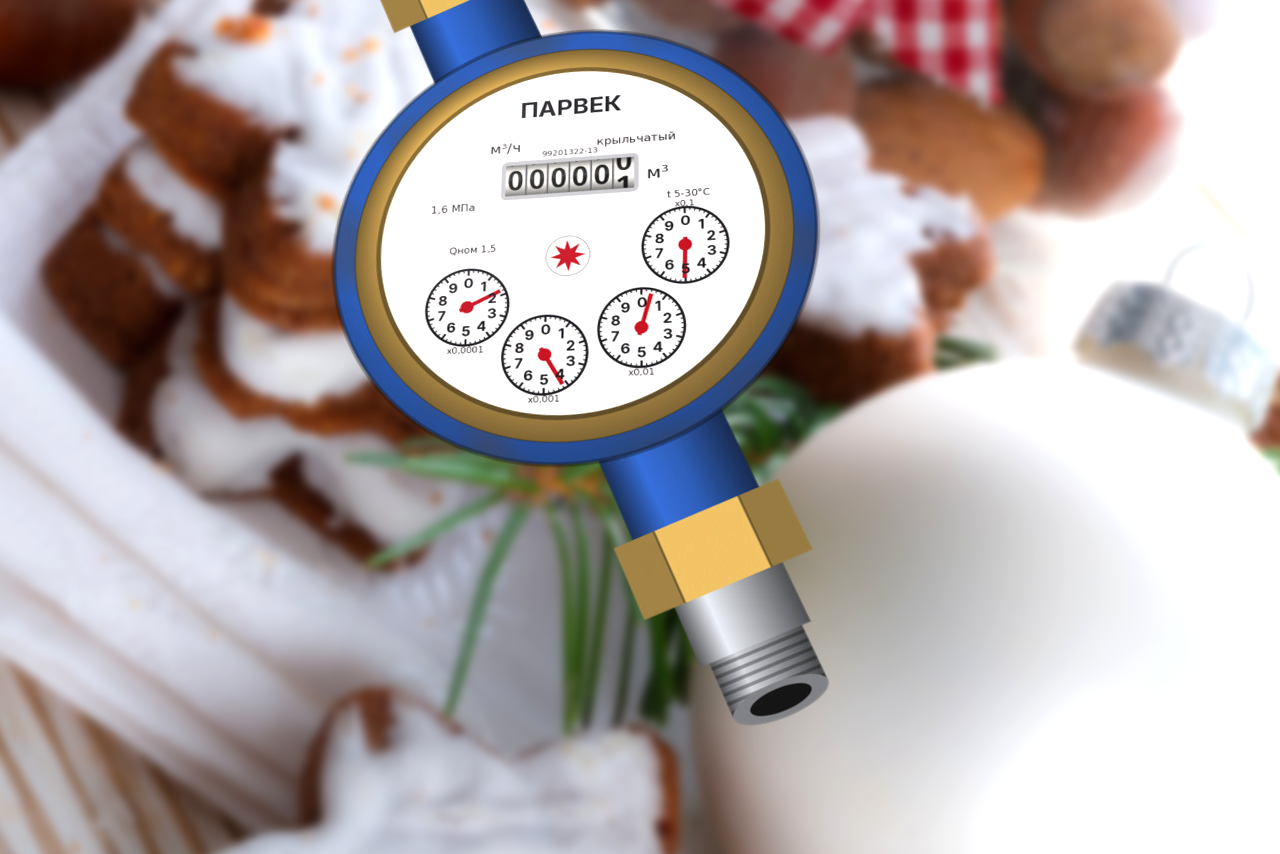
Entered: 0.5041
